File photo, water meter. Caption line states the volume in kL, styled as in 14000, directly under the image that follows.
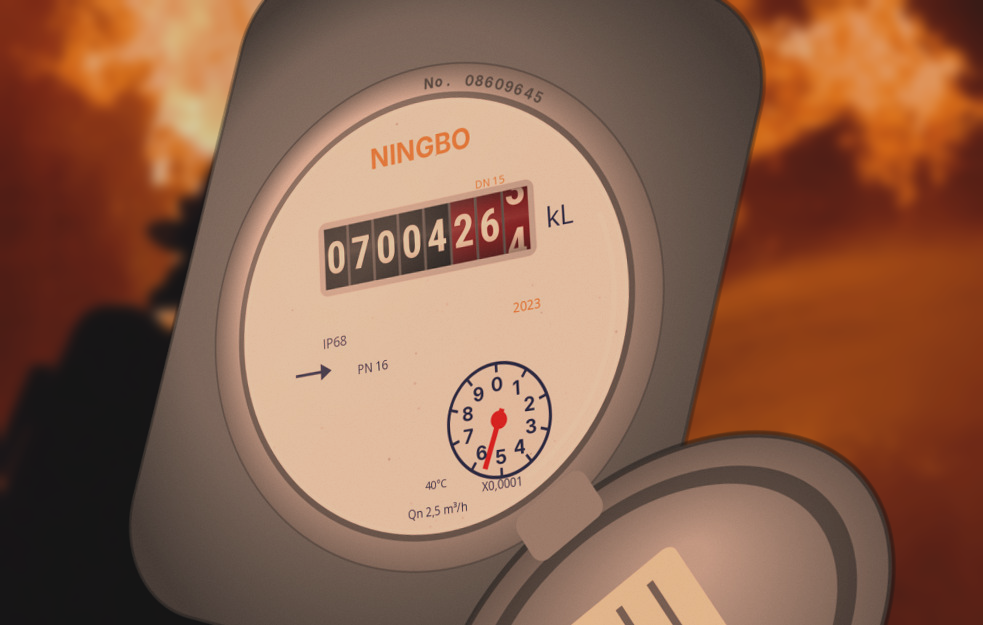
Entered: 7004.2635
